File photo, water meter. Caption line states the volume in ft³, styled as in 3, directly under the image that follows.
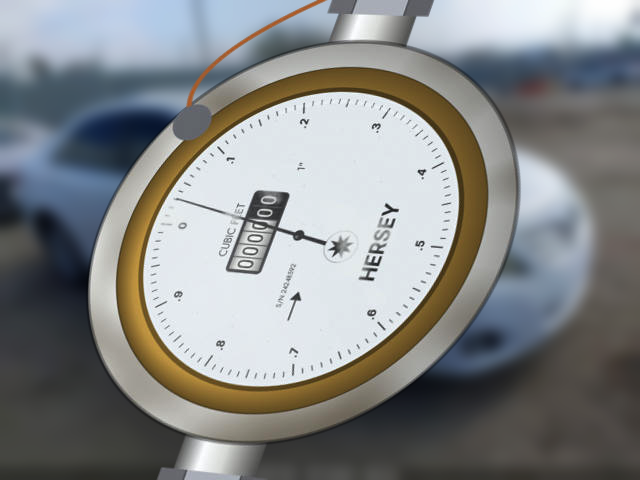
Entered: 0.03
